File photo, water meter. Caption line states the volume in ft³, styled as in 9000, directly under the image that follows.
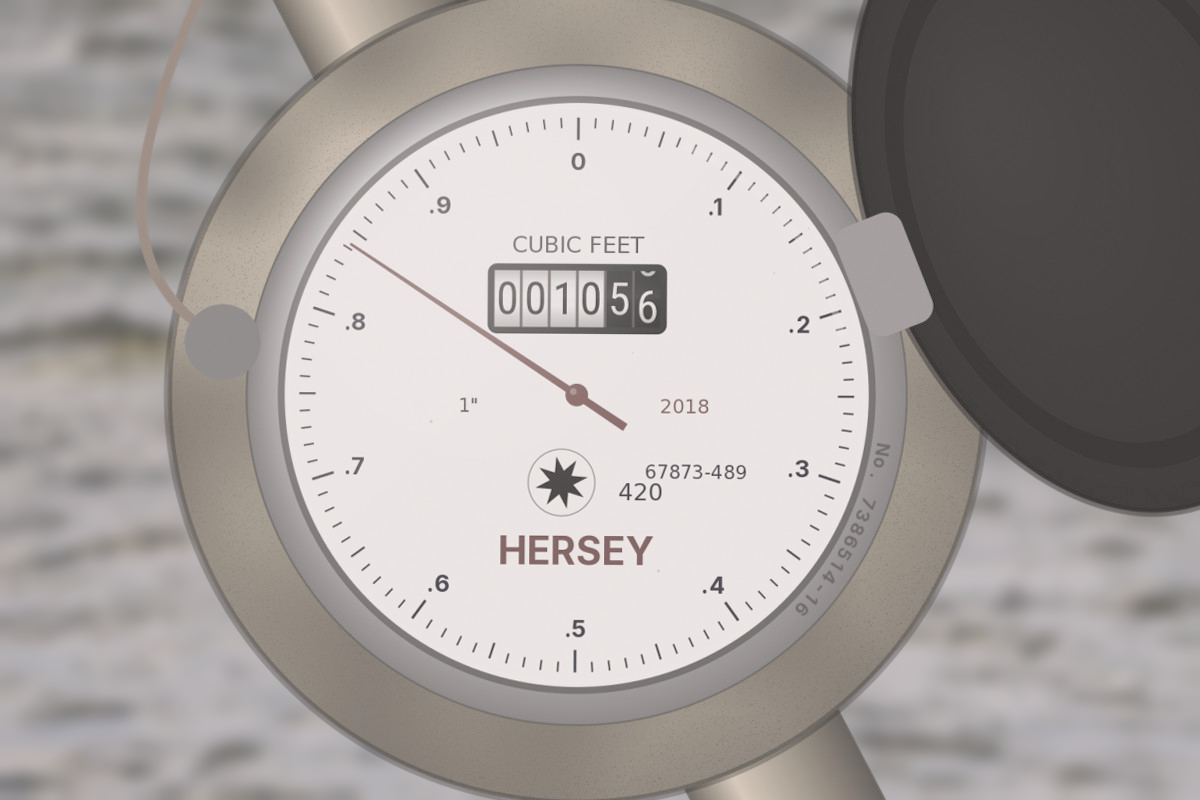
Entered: 1055.84
